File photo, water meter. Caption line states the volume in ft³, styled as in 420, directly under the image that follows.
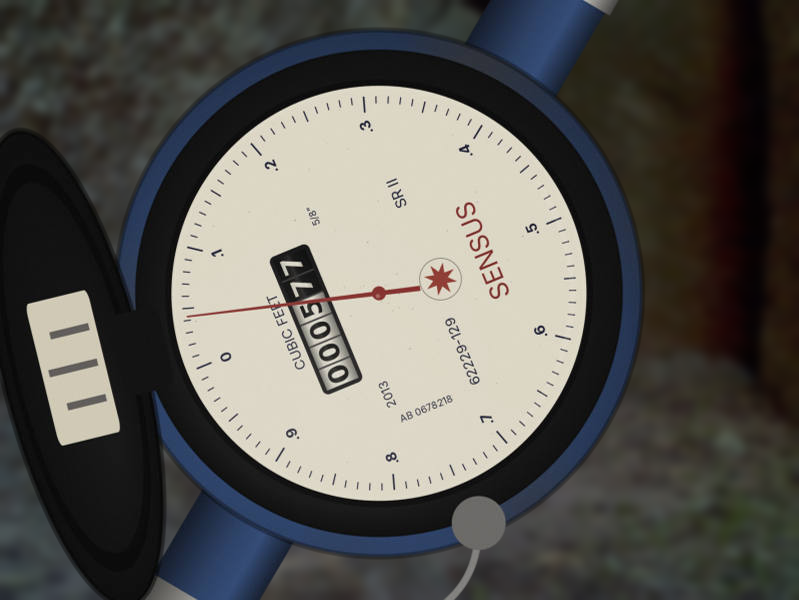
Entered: 577.04
